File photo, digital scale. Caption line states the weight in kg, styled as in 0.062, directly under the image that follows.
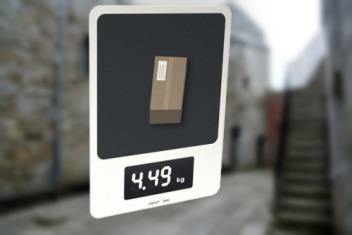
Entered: 4.49
